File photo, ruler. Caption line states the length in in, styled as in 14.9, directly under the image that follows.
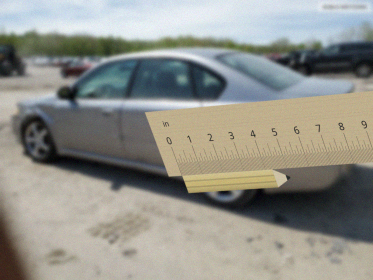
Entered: 5
